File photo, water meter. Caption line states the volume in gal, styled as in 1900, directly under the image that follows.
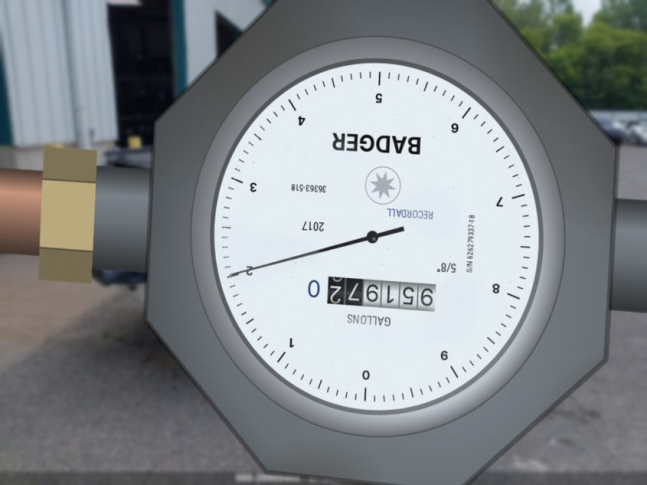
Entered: 9519722.0
